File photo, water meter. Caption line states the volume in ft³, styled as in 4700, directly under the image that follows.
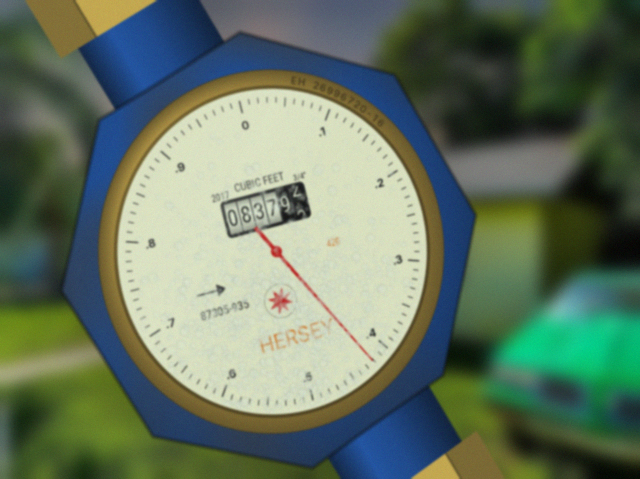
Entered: 83792.42
